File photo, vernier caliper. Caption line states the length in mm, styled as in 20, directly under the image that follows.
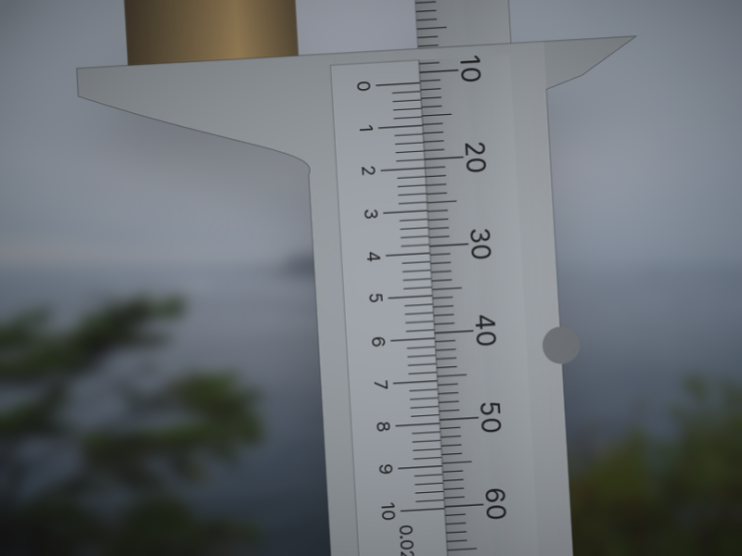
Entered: 11.2
